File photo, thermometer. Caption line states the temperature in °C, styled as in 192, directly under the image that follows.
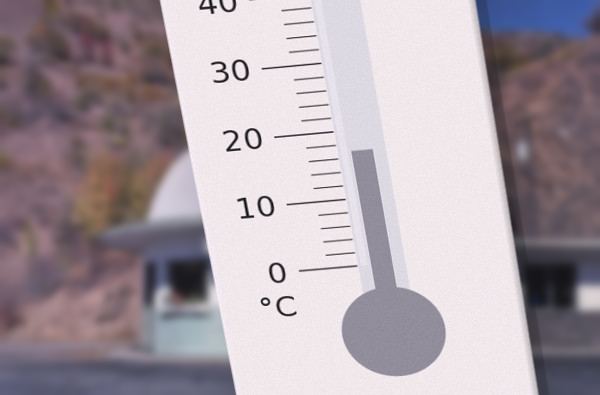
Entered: 17
